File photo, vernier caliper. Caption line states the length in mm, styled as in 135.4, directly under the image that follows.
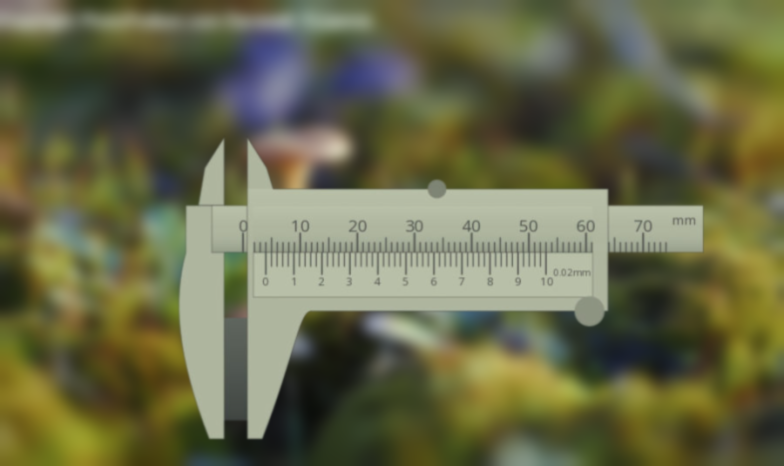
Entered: 4.0
